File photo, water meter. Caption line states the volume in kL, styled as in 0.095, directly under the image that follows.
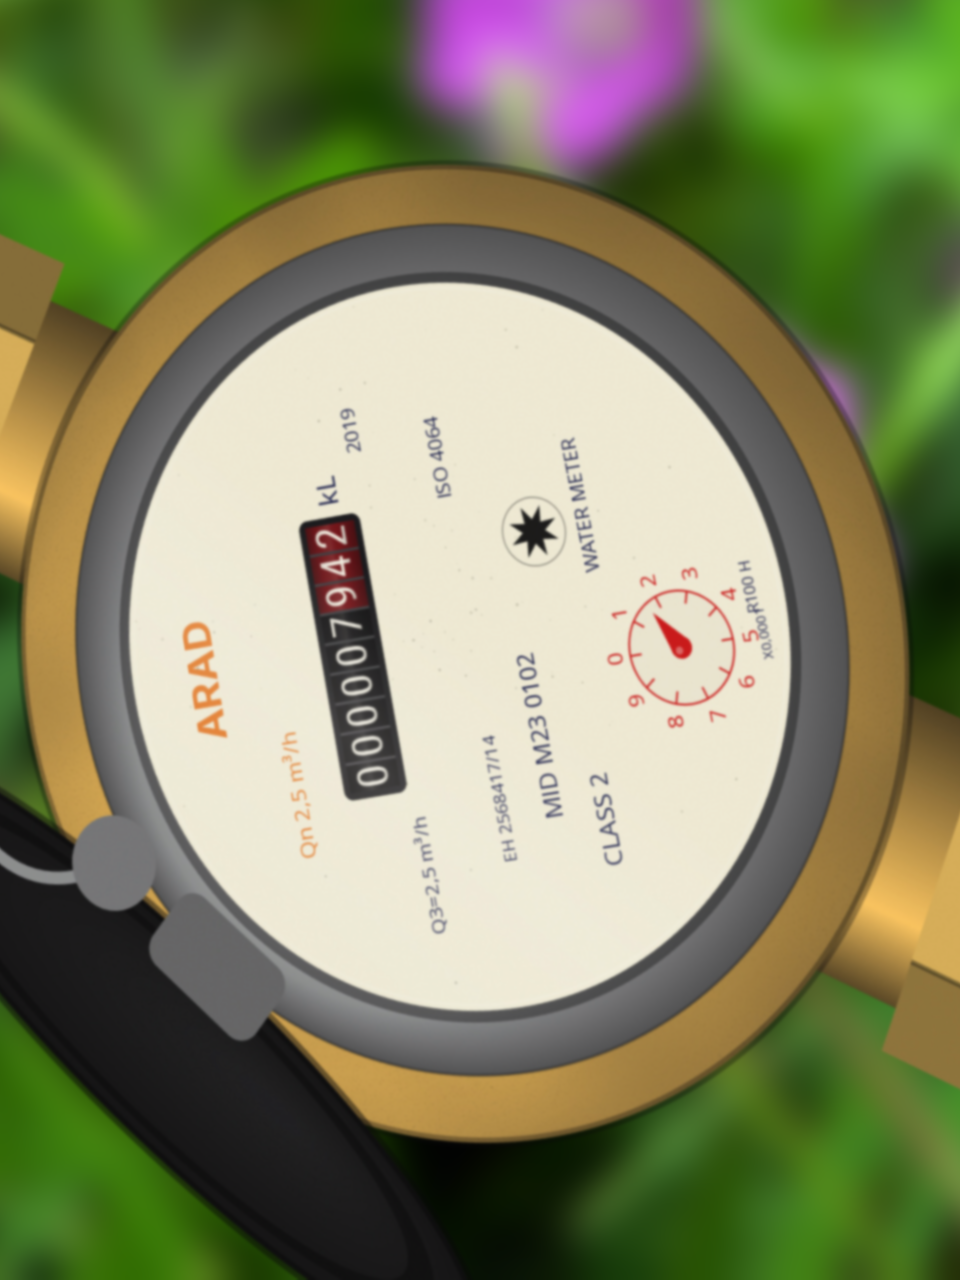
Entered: 7.9421
